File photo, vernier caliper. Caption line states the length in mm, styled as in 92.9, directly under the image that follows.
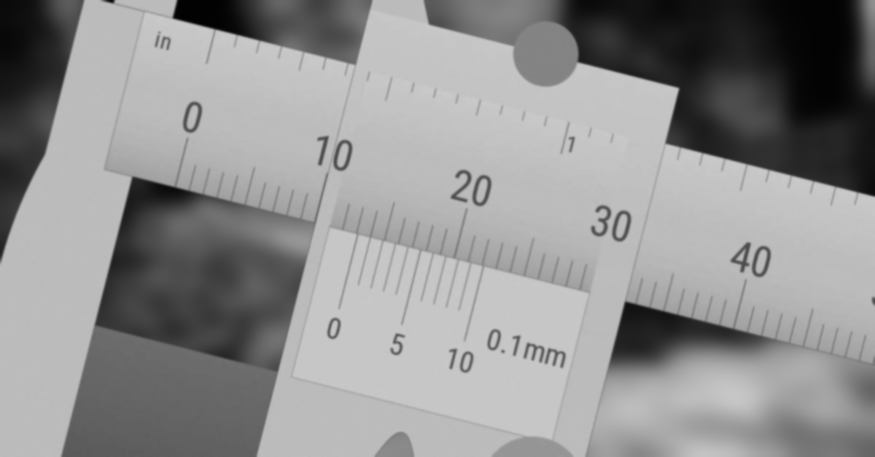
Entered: 13.1
